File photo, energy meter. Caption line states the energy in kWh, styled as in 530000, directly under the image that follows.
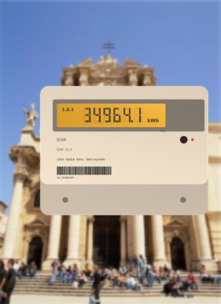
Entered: 34964.1
